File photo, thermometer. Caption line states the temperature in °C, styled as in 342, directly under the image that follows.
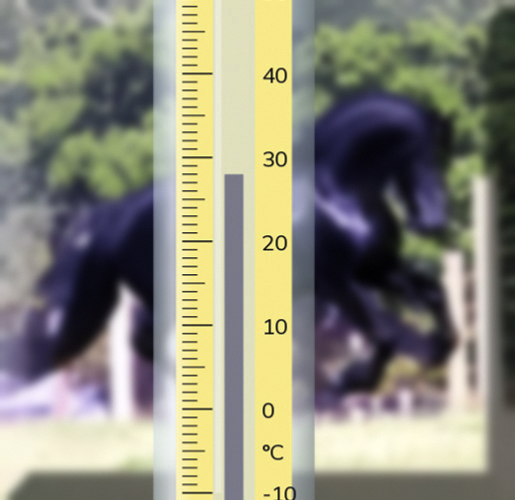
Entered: 28
